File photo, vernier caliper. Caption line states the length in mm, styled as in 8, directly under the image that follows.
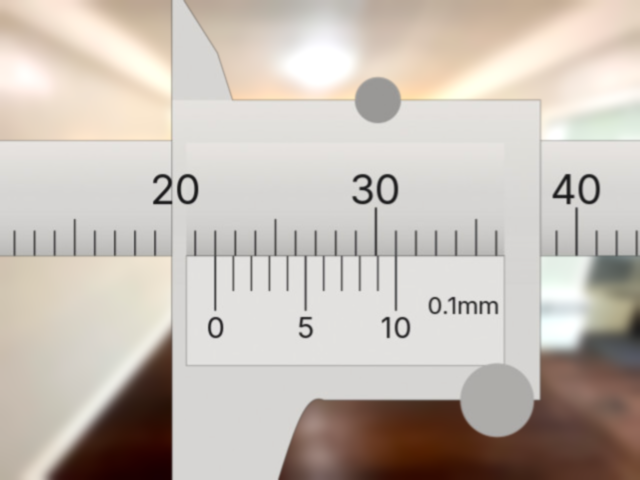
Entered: 22.0
